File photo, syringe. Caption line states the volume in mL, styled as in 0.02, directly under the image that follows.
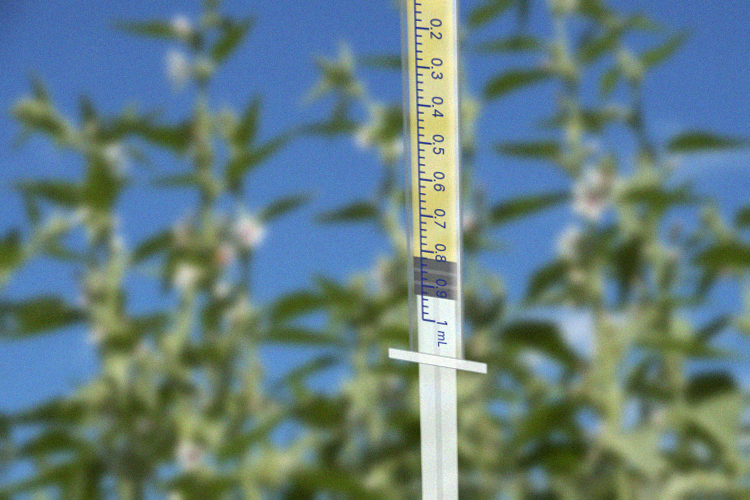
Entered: 0.82
